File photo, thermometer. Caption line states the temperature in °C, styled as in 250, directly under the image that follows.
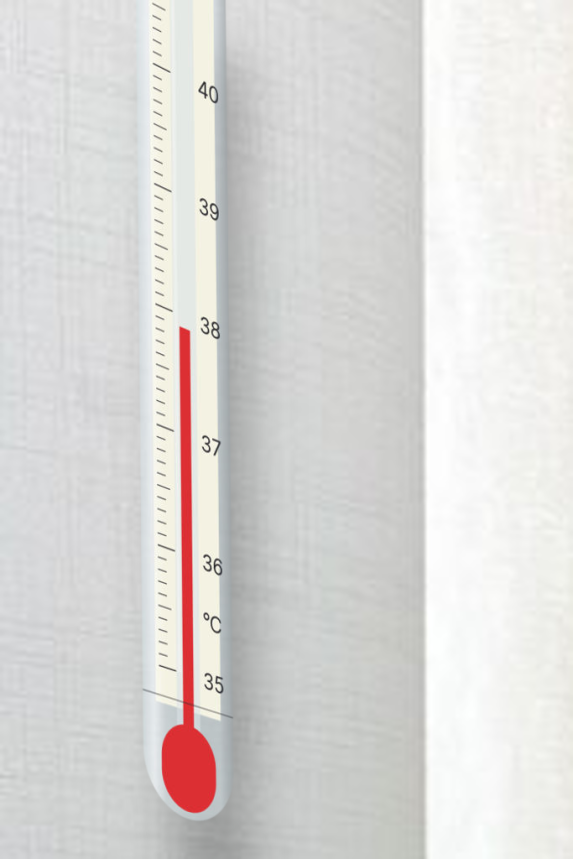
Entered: 37.9
